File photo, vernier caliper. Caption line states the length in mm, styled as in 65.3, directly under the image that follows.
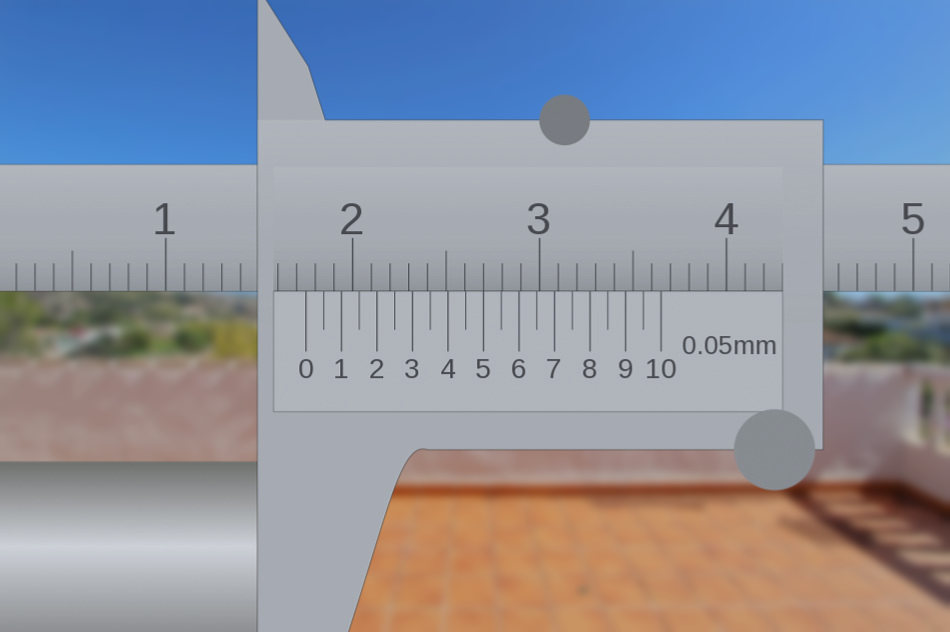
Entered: 17.5
